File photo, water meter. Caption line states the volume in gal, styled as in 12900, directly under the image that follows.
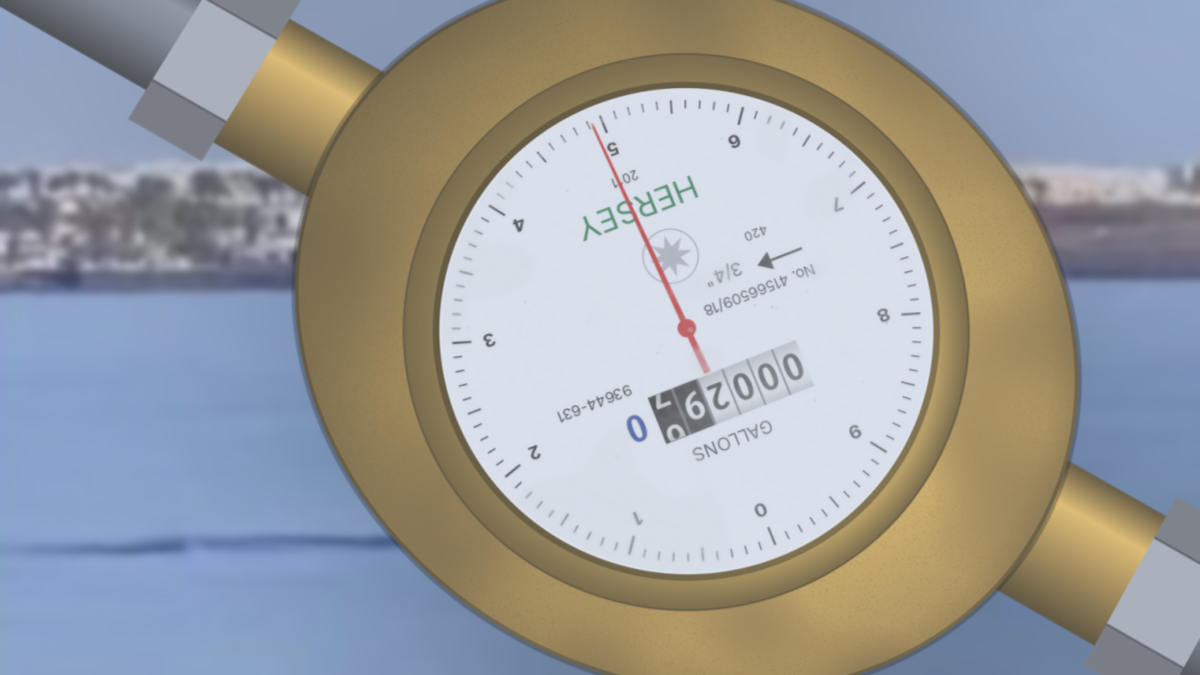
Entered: 2964.9
